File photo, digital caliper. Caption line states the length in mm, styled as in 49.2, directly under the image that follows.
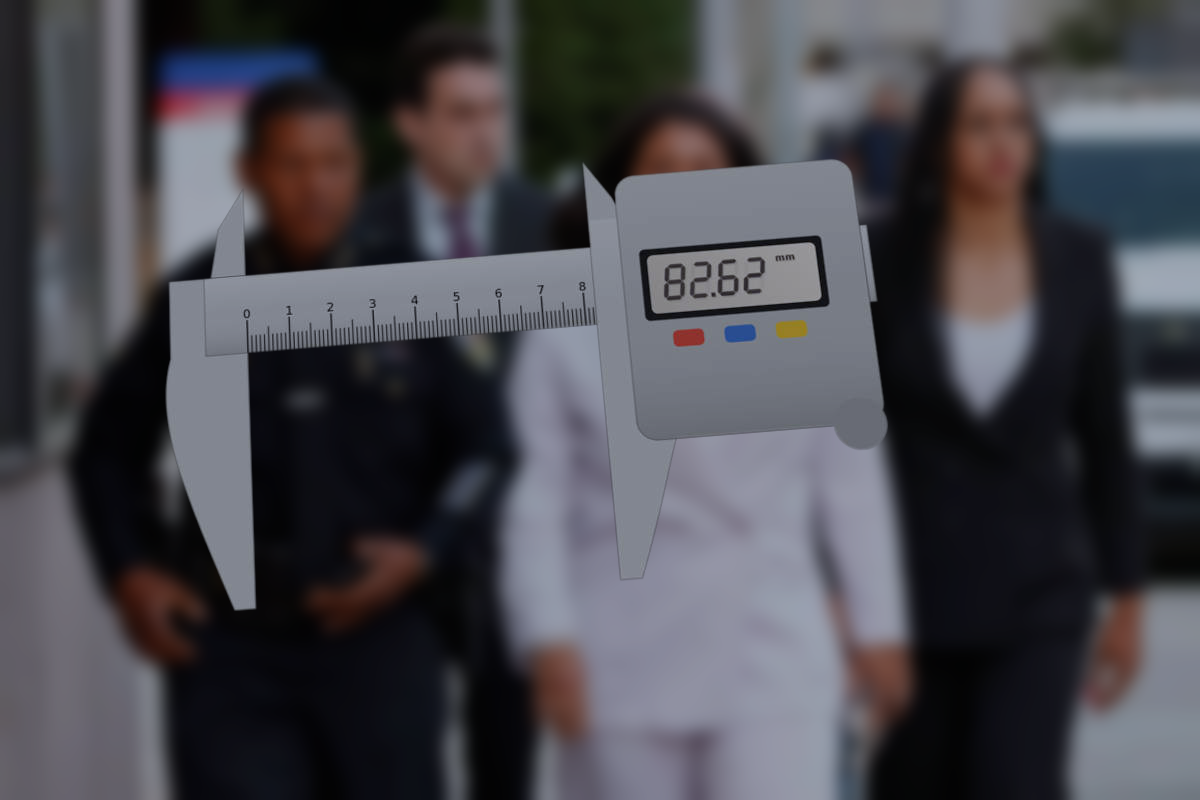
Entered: 82.62
